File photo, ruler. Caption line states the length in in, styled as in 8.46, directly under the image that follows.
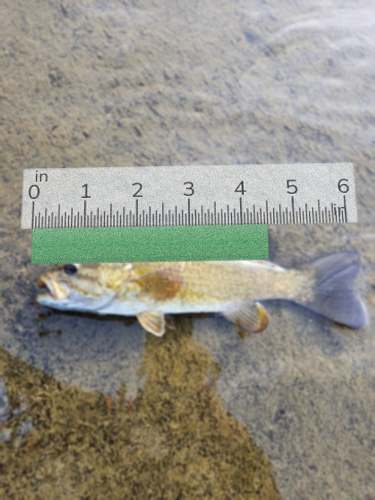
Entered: 4.5
